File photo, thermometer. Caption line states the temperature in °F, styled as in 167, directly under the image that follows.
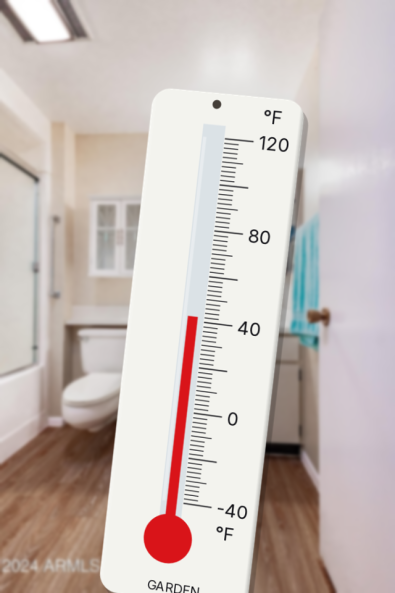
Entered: 42
